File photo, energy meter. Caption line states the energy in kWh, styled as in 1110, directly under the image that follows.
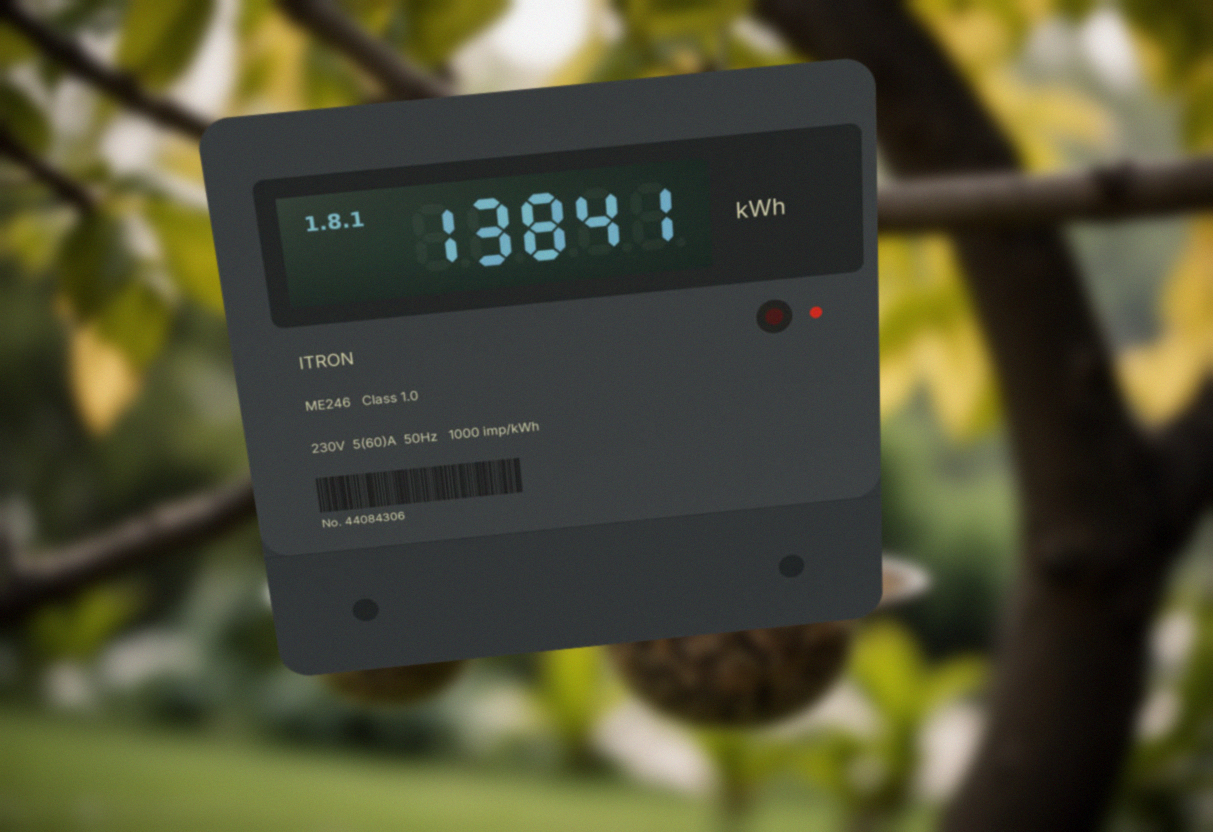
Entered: 13841
